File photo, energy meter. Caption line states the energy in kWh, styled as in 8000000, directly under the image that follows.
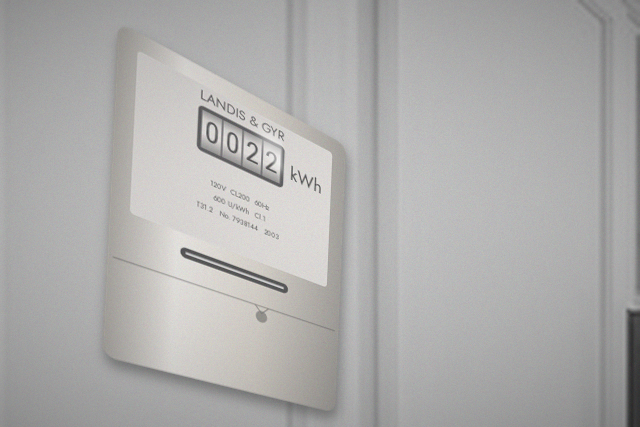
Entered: 22
